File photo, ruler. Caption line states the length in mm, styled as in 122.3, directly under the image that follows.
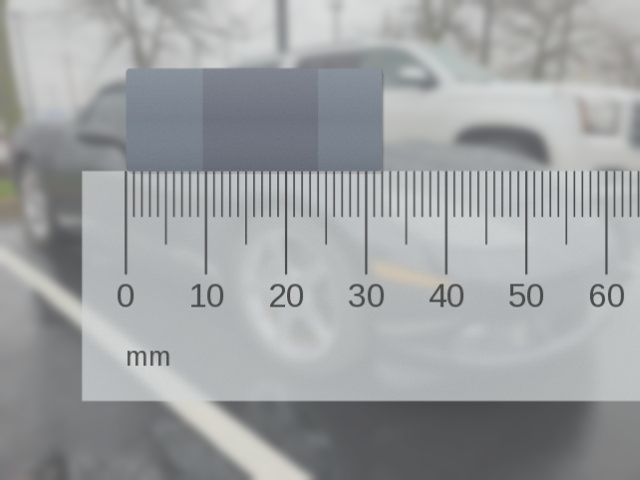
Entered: 32
